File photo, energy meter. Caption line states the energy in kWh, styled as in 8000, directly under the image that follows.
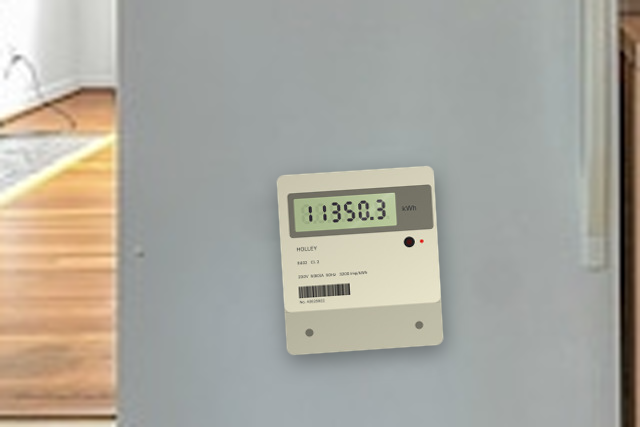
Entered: 11350.3
